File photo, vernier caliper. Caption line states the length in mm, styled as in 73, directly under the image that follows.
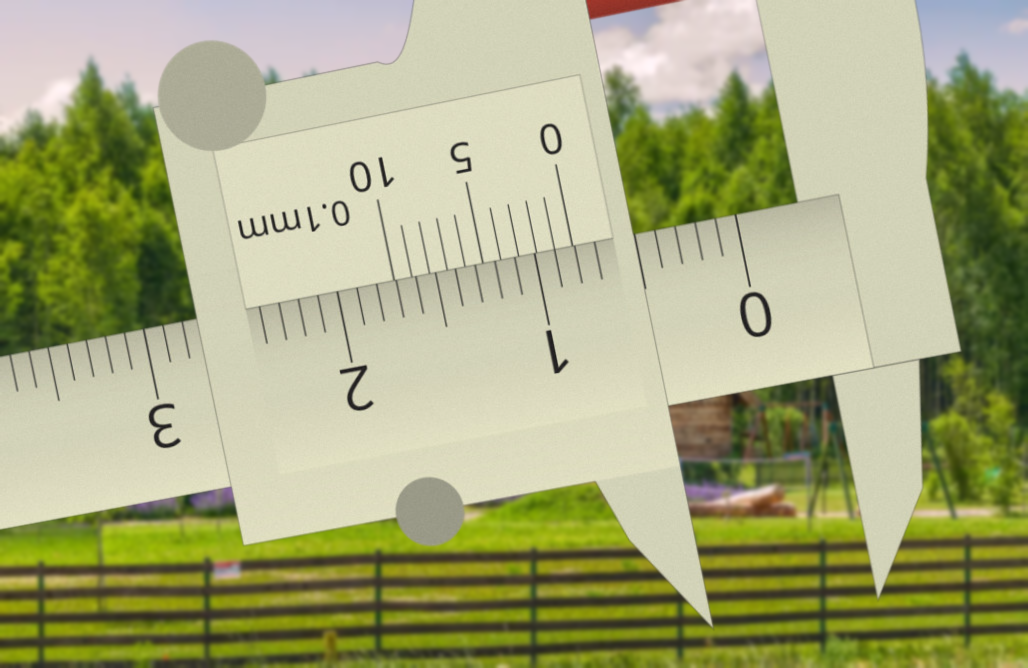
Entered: 8.1
